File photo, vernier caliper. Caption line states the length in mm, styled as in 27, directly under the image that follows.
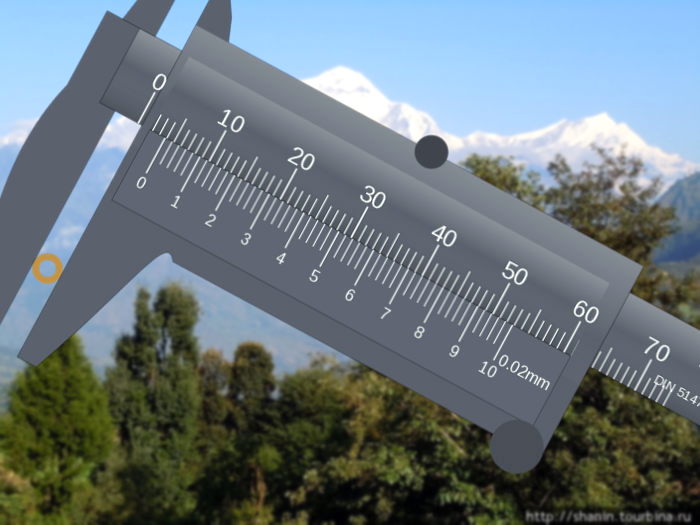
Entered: 3.8
